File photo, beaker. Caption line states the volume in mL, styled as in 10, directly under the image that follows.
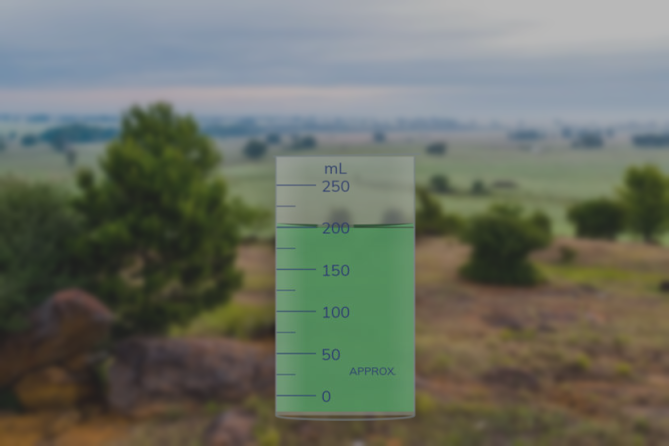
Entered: 200
